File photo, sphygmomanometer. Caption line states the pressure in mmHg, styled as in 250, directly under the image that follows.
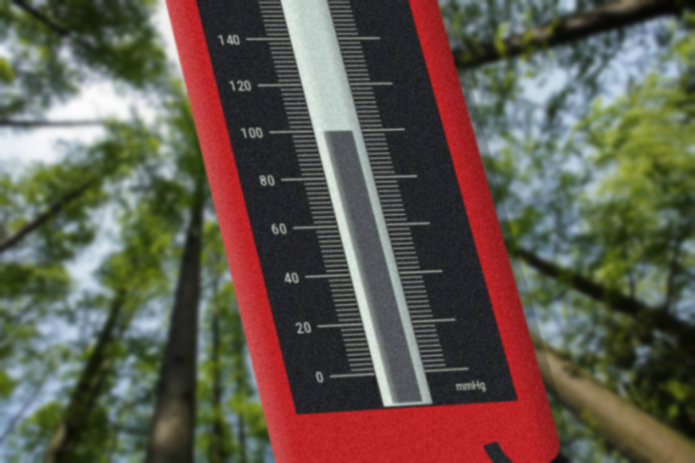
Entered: 100
